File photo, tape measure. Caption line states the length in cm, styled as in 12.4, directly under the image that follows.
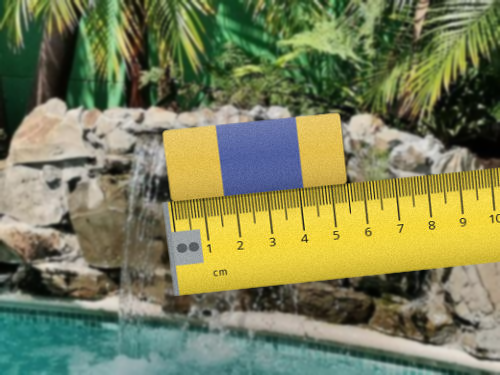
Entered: 5.5
